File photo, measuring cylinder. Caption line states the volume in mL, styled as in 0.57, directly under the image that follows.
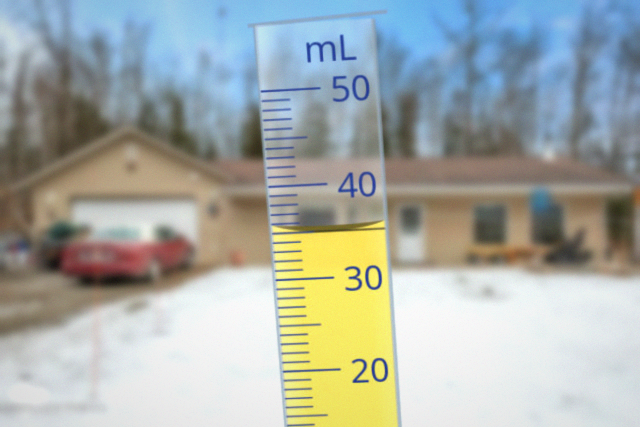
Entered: 35
